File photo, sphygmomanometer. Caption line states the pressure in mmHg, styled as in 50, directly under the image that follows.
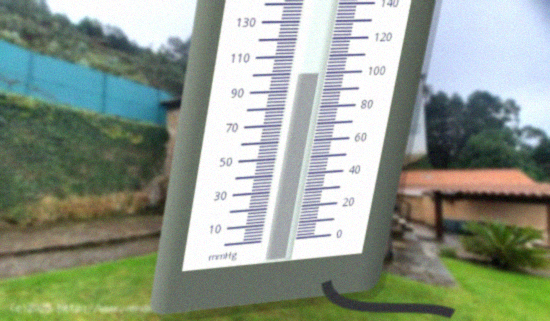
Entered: 100
